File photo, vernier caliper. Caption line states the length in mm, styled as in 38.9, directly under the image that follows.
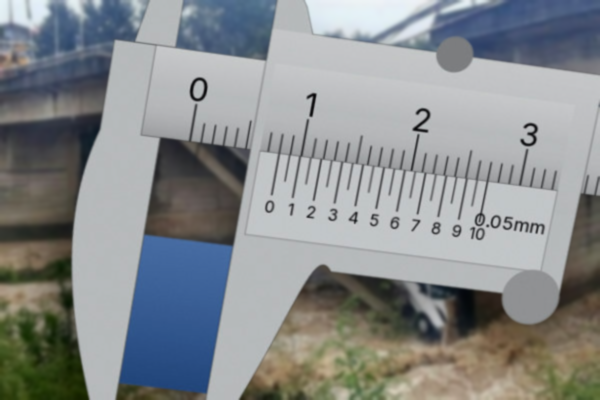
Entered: 8.0
